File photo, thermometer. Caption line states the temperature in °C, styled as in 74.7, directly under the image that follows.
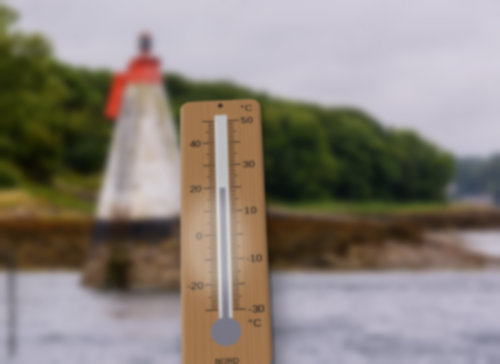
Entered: 20
